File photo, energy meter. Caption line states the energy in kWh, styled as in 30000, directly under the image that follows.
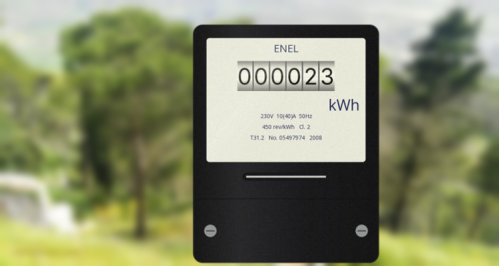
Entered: 23
